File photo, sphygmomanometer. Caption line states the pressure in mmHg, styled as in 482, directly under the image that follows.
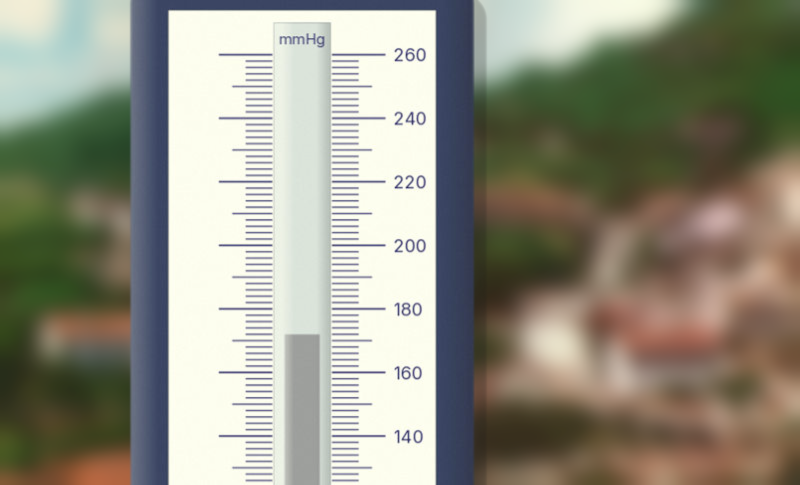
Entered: 172
